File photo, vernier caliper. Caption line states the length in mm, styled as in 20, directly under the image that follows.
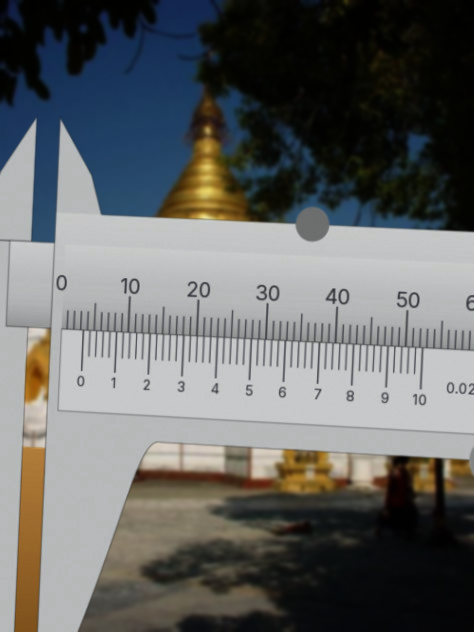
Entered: 3.4
